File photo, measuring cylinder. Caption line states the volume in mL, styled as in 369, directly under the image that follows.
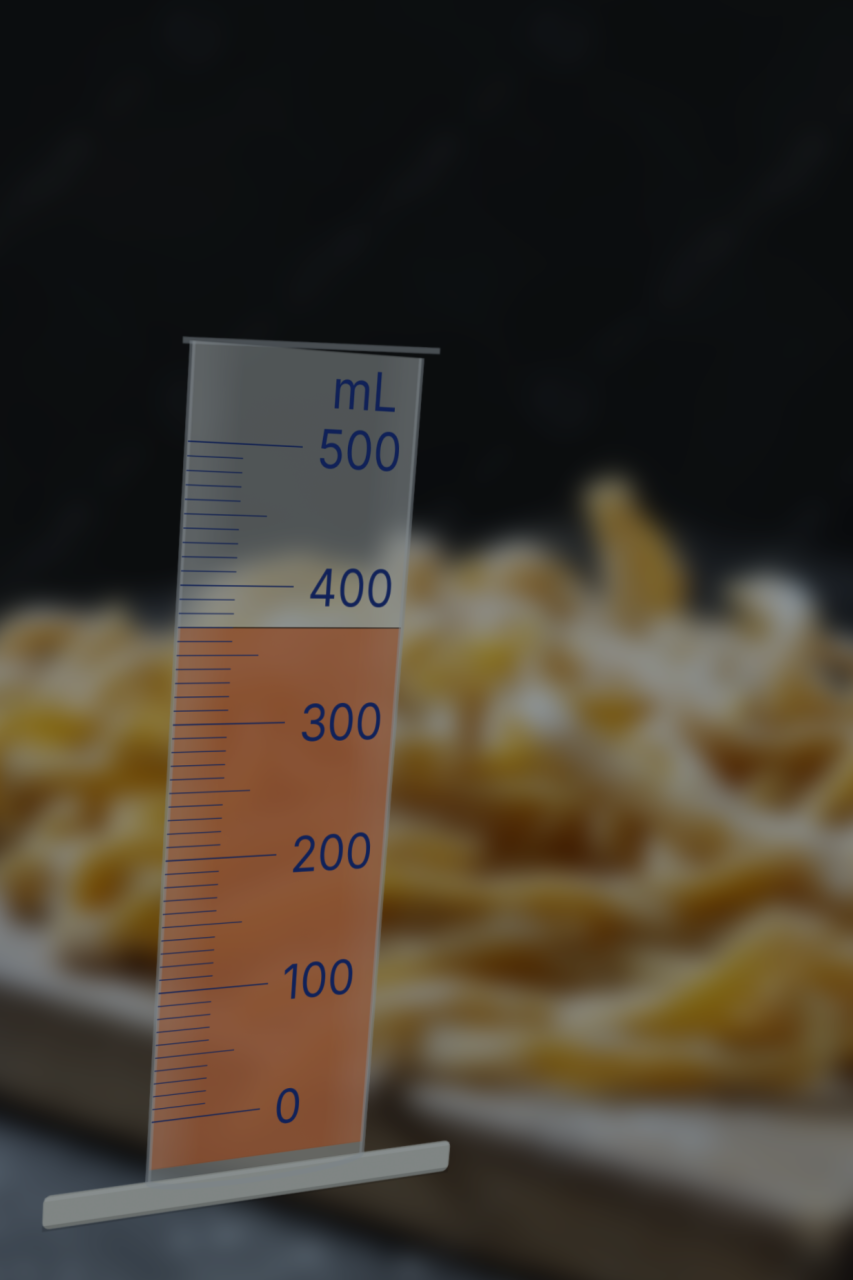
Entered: 370
